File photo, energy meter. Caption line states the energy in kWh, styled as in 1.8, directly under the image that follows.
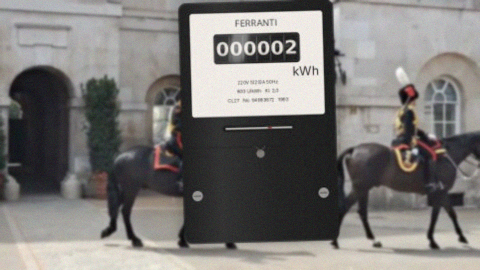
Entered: 2
